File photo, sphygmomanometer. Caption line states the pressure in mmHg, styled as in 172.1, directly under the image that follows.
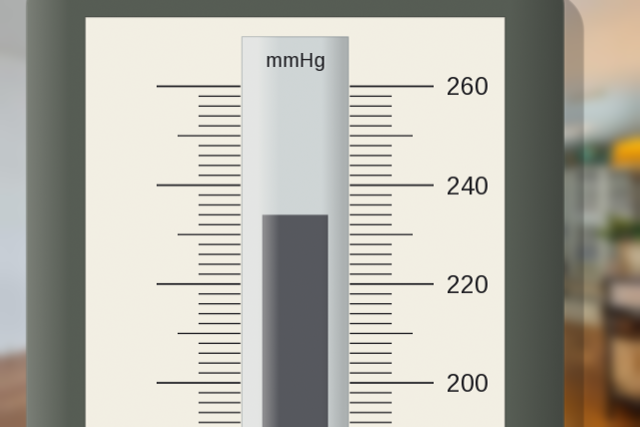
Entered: 234
